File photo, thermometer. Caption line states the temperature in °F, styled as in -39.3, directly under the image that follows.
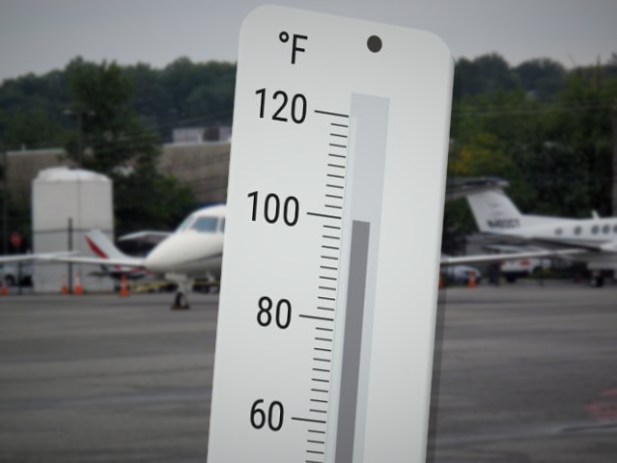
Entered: 100
